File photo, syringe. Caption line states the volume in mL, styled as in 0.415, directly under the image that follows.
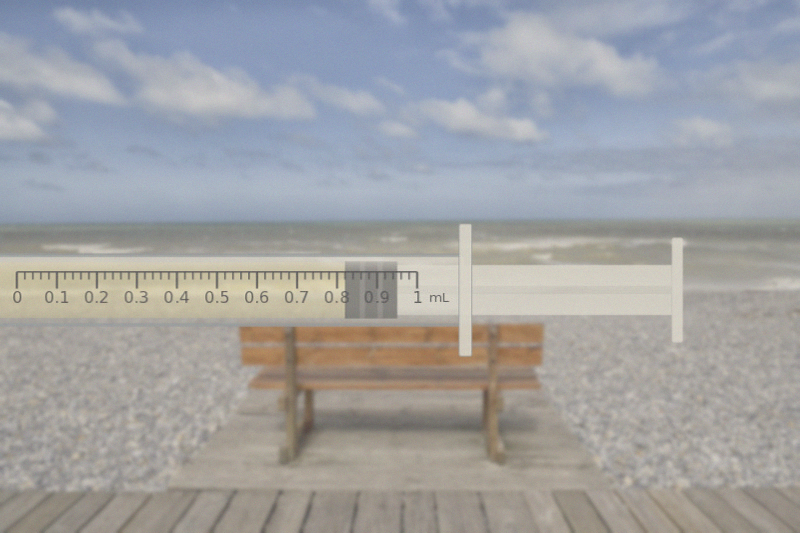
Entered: 0.82
